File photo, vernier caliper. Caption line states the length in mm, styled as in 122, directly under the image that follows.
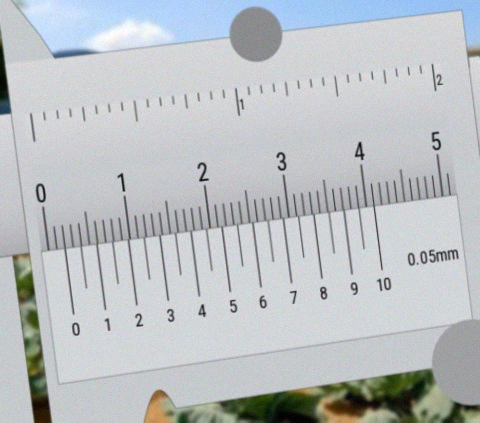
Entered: 2.0
